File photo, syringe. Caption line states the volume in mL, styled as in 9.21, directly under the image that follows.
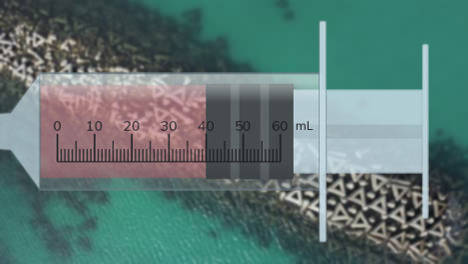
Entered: 40
